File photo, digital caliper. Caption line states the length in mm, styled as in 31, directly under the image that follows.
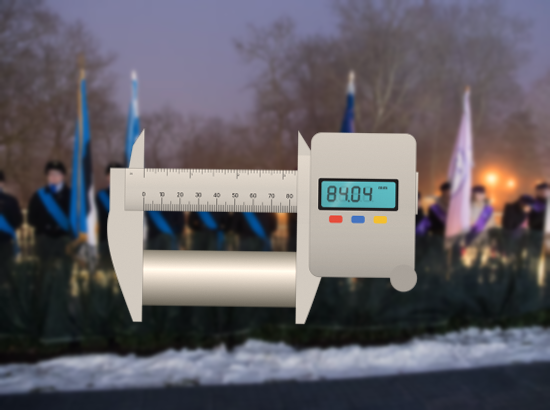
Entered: 84.04
